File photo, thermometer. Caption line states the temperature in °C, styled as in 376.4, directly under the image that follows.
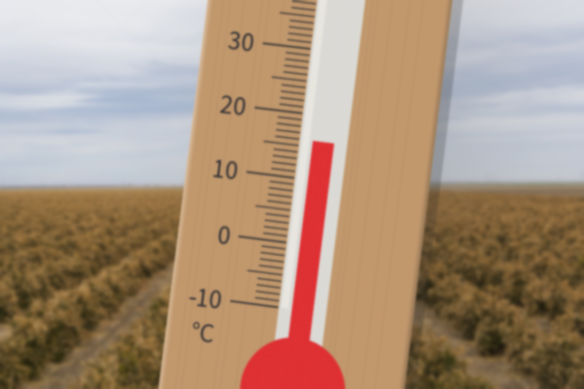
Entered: 16
